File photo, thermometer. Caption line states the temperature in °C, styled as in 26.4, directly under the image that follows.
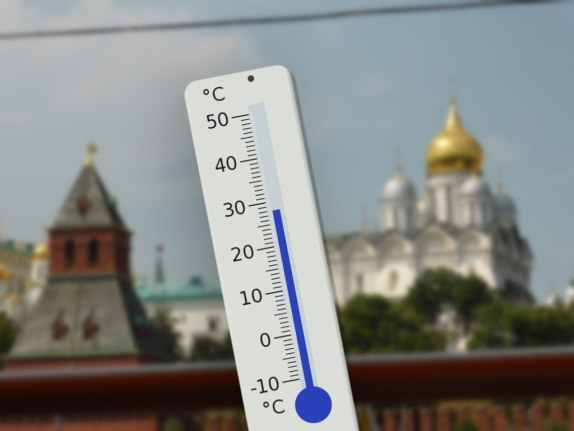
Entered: 28
